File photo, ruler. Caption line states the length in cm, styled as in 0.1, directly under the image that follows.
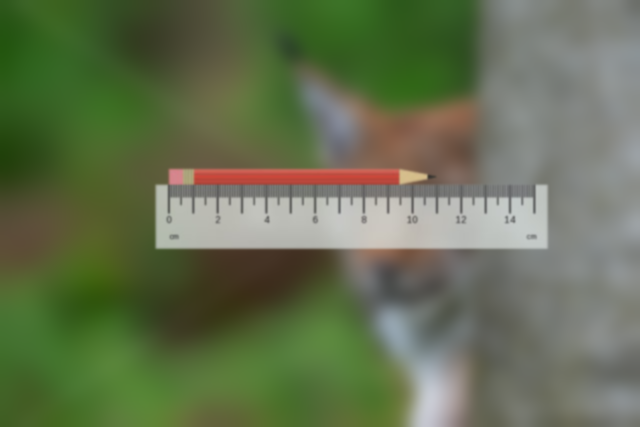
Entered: 11
